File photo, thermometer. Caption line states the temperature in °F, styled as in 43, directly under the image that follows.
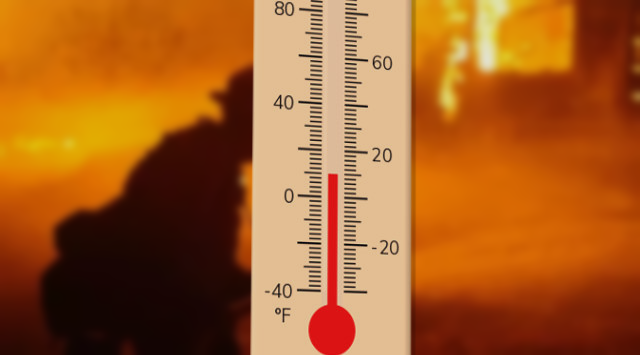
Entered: 10
